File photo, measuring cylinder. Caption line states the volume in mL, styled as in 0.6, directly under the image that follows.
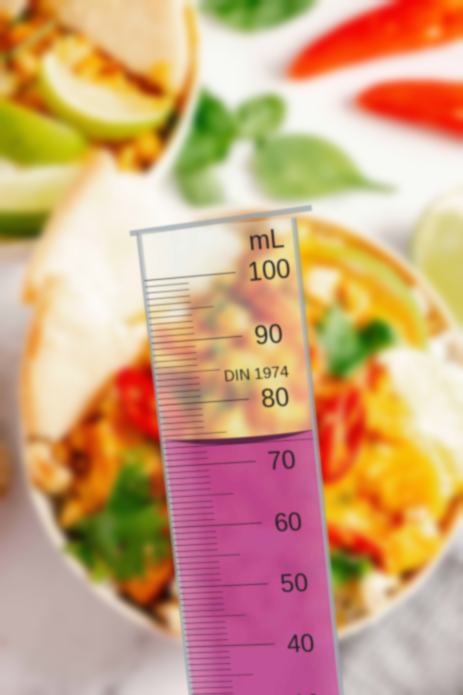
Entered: 73
